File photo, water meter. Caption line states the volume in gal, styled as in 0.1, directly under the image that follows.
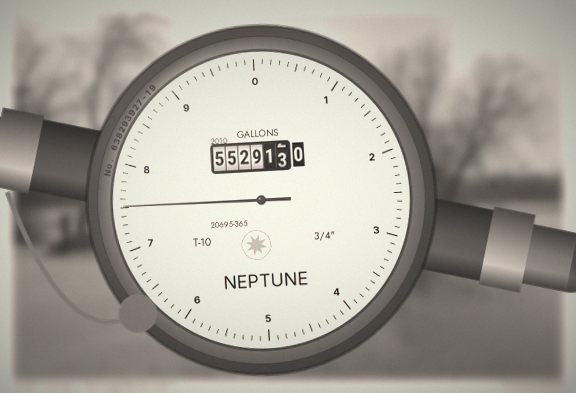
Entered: 5529127.5
